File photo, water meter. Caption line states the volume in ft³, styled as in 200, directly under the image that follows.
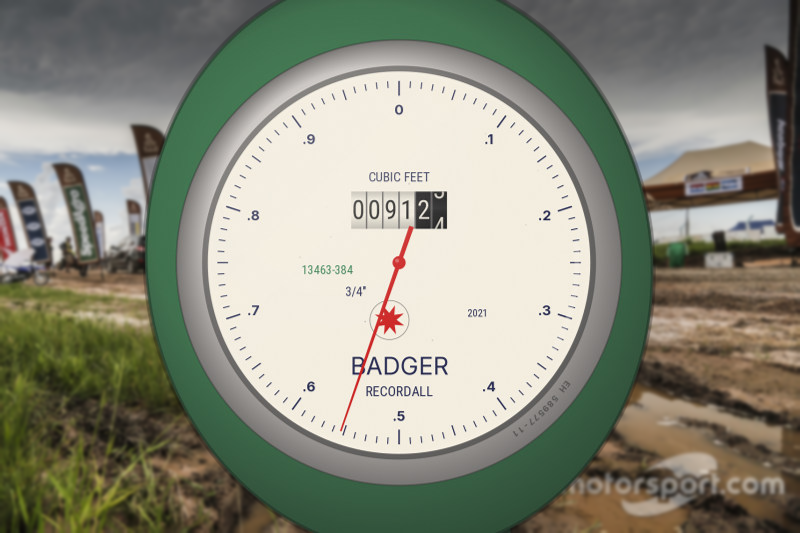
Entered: 9123.55
